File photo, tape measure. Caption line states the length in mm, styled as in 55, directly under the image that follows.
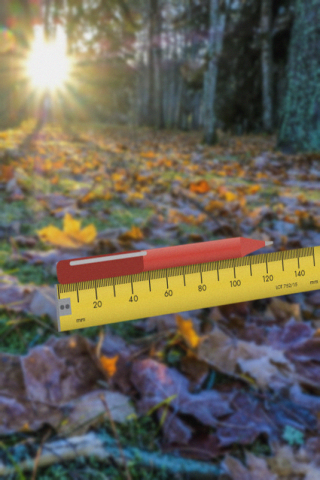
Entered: 125
